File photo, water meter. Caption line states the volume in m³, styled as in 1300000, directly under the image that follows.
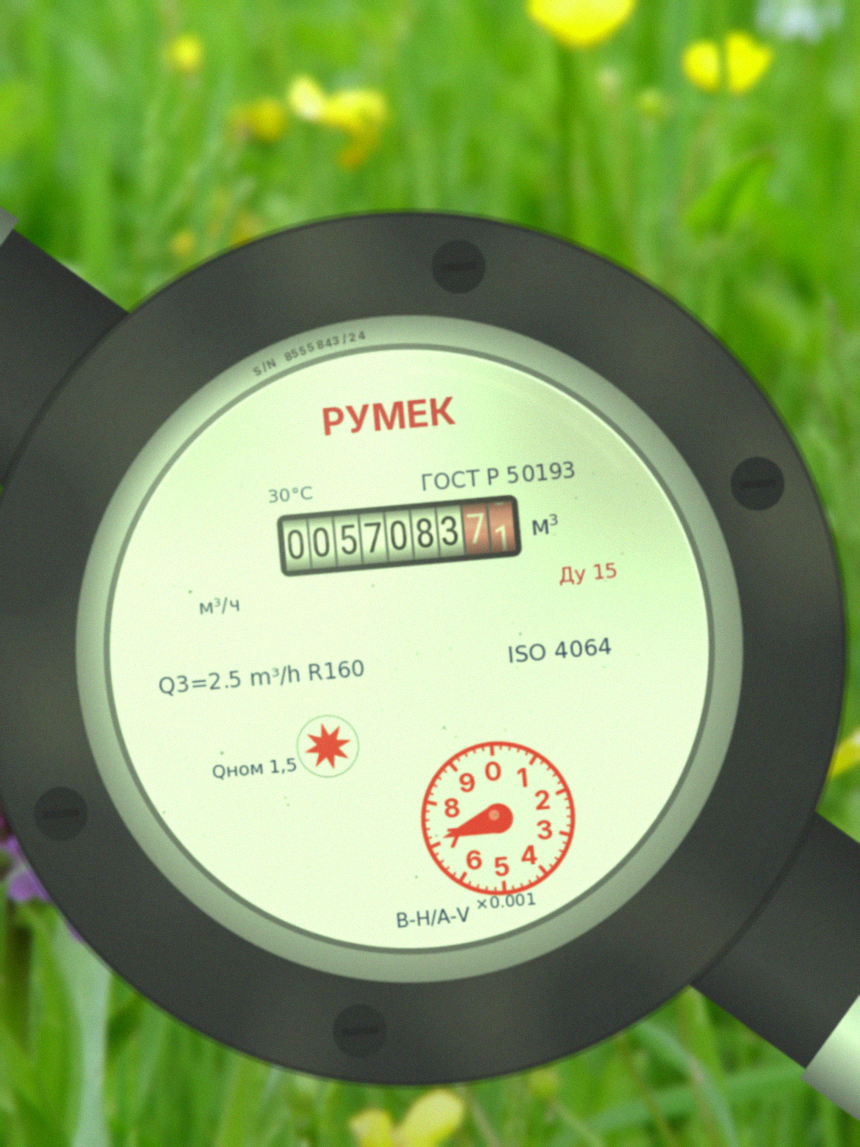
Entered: 57083.707
